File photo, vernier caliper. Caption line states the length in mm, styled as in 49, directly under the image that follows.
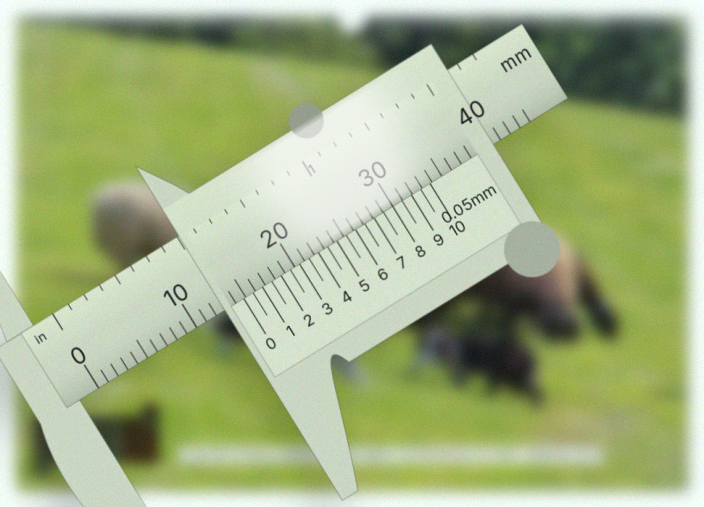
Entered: 14.8
